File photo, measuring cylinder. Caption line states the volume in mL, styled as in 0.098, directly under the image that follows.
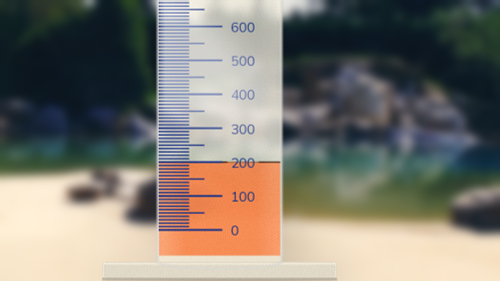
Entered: 200
